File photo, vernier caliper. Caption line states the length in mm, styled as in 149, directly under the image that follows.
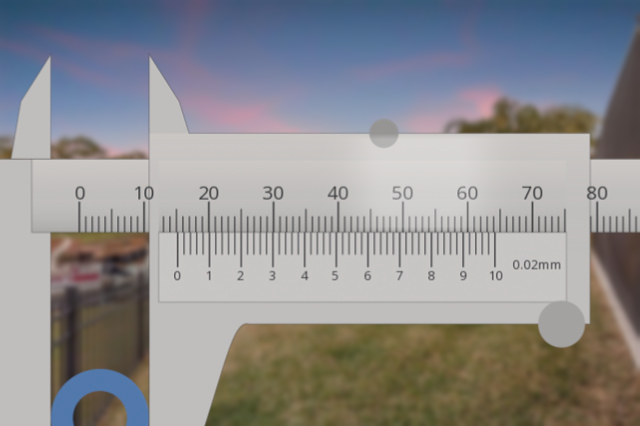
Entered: 15.2
